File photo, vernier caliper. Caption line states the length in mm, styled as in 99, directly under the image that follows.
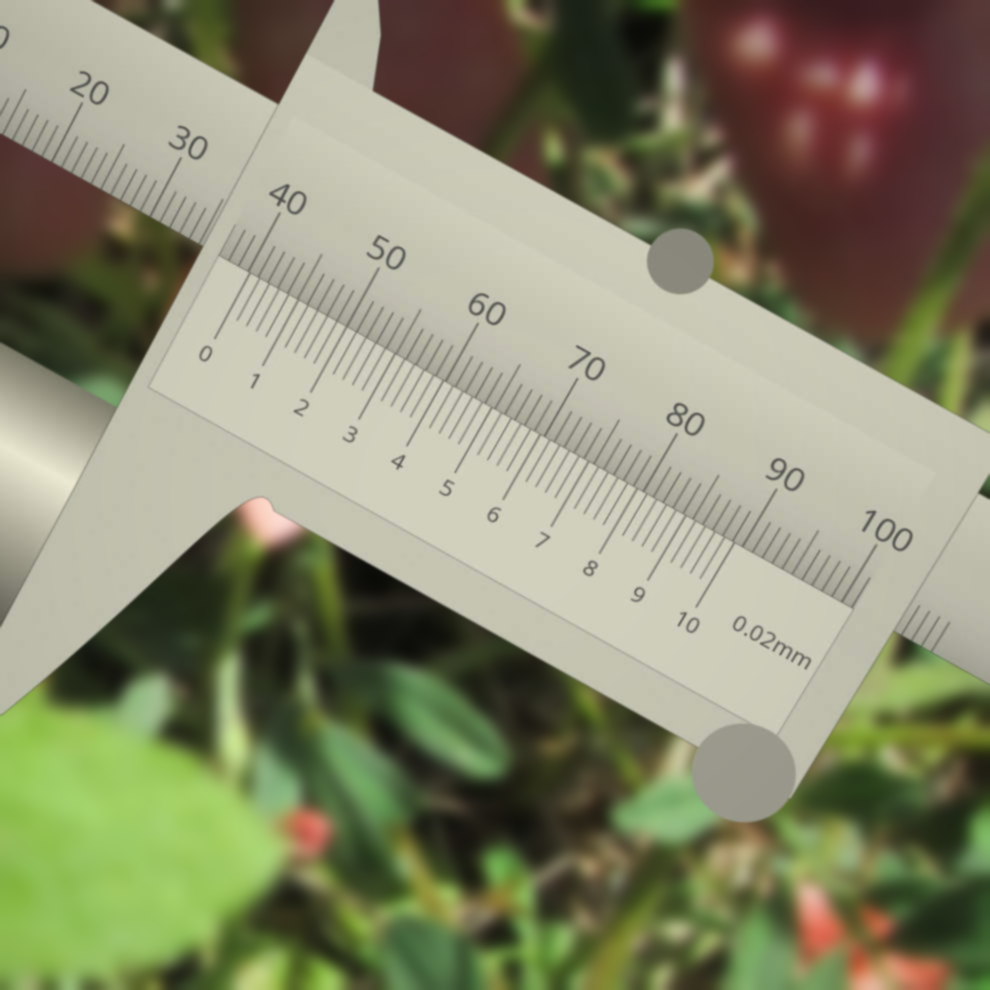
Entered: 40.2
